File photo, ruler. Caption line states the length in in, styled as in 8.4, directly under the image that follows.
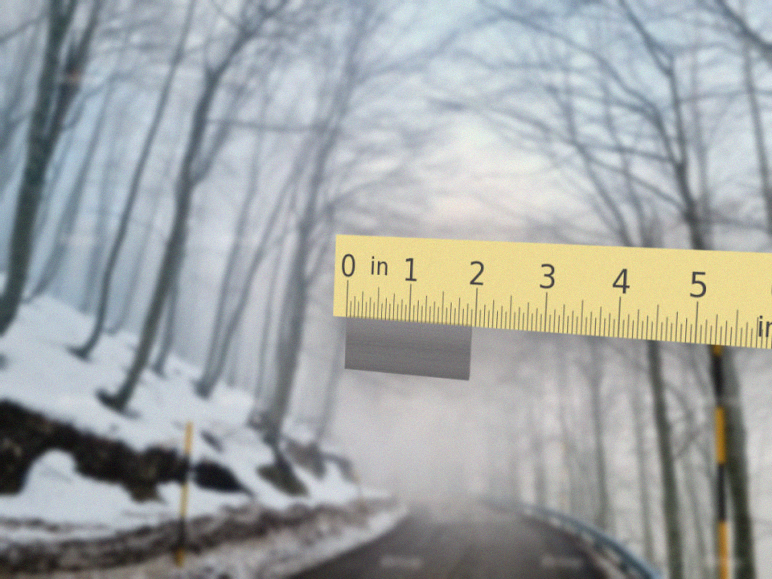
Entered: 1.9375
